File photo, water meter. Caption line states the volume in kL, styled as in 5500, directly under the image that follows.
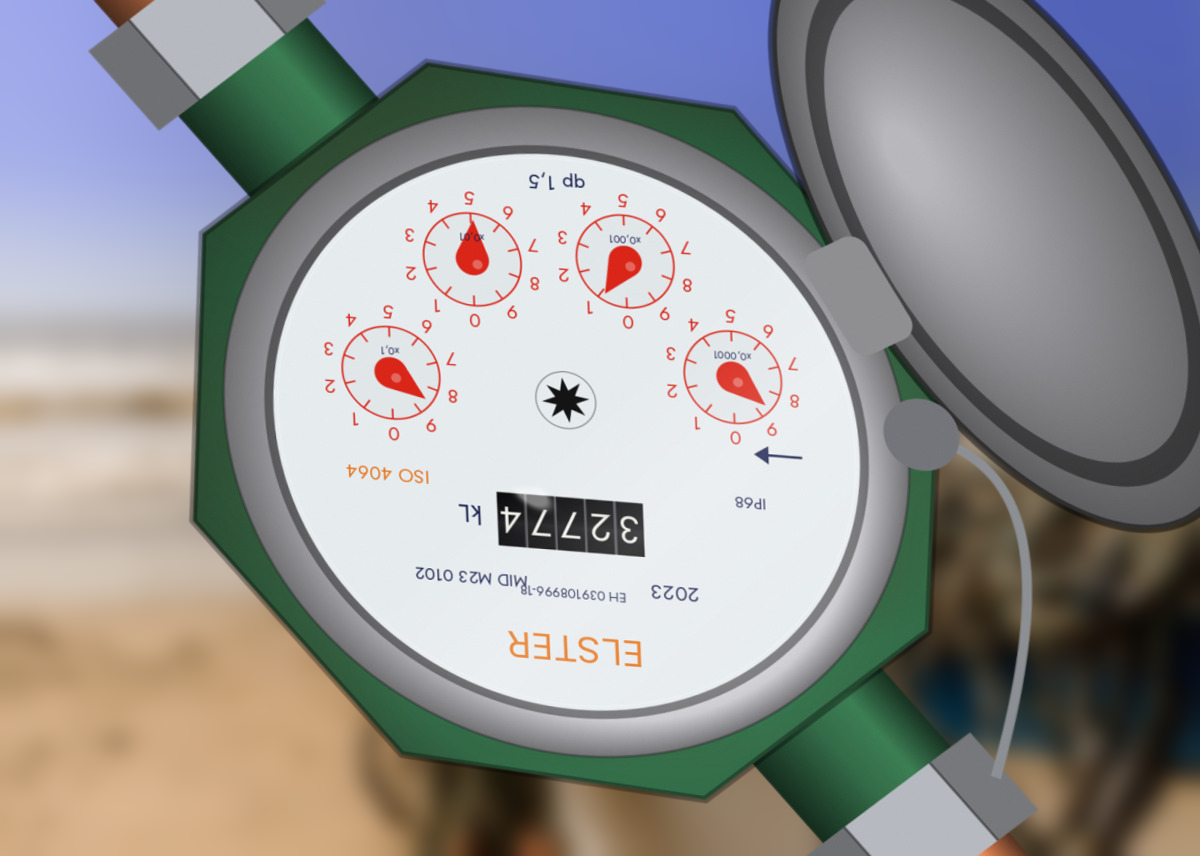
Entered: 32774.8508
